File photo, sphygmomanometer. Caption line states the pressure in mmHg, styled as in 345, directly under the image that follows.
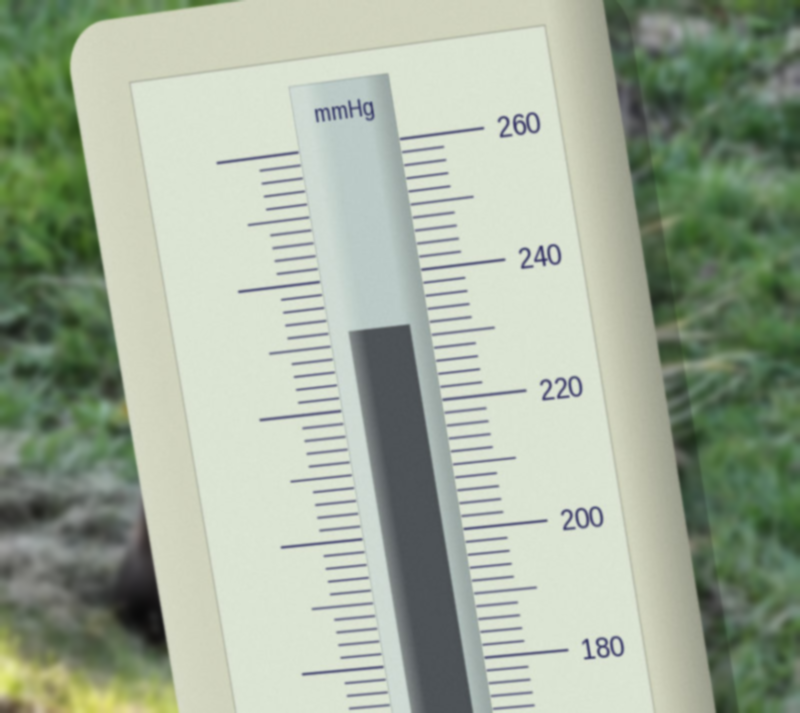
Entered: 232
